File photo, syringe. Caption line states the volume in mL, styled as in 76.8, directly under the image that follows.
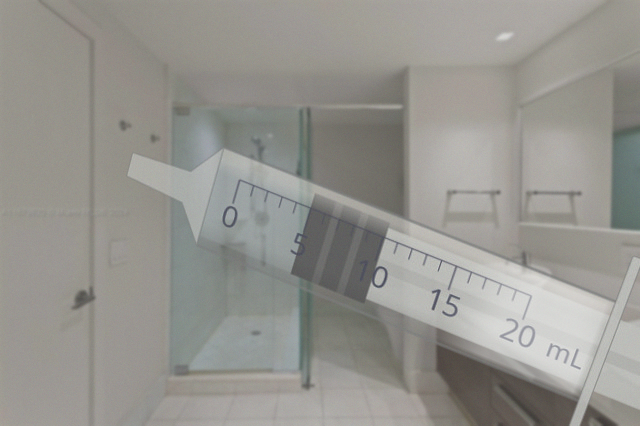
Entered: 5
